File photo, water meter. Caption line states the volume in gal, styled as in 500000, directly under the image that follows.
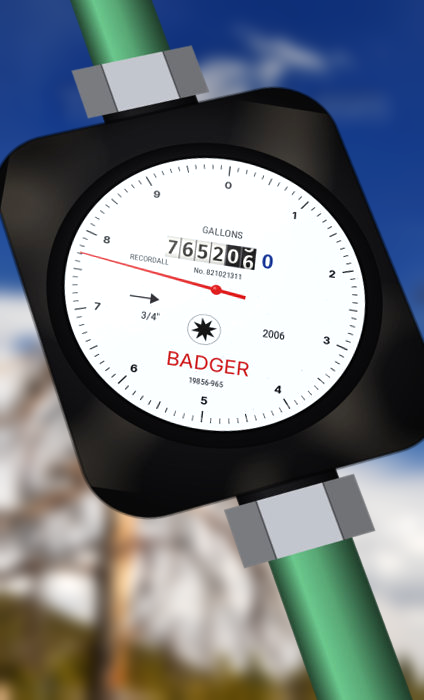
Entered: 7652057.7
